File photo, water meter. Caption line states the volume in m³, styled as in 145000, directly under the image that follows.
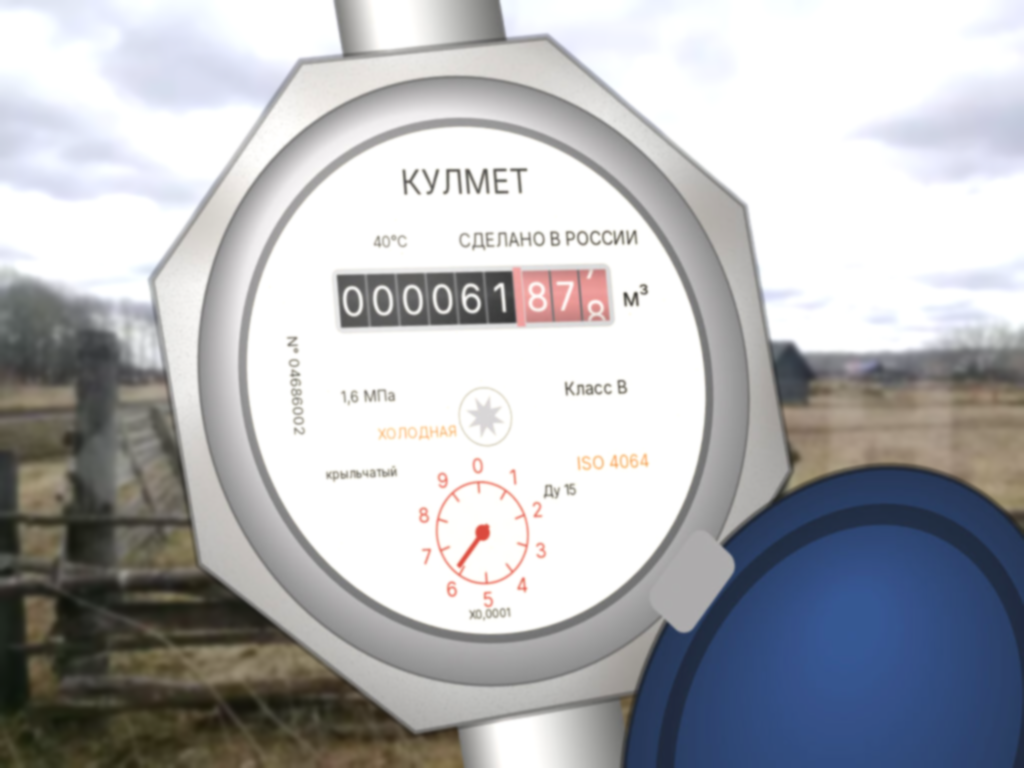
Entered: 61.8776
